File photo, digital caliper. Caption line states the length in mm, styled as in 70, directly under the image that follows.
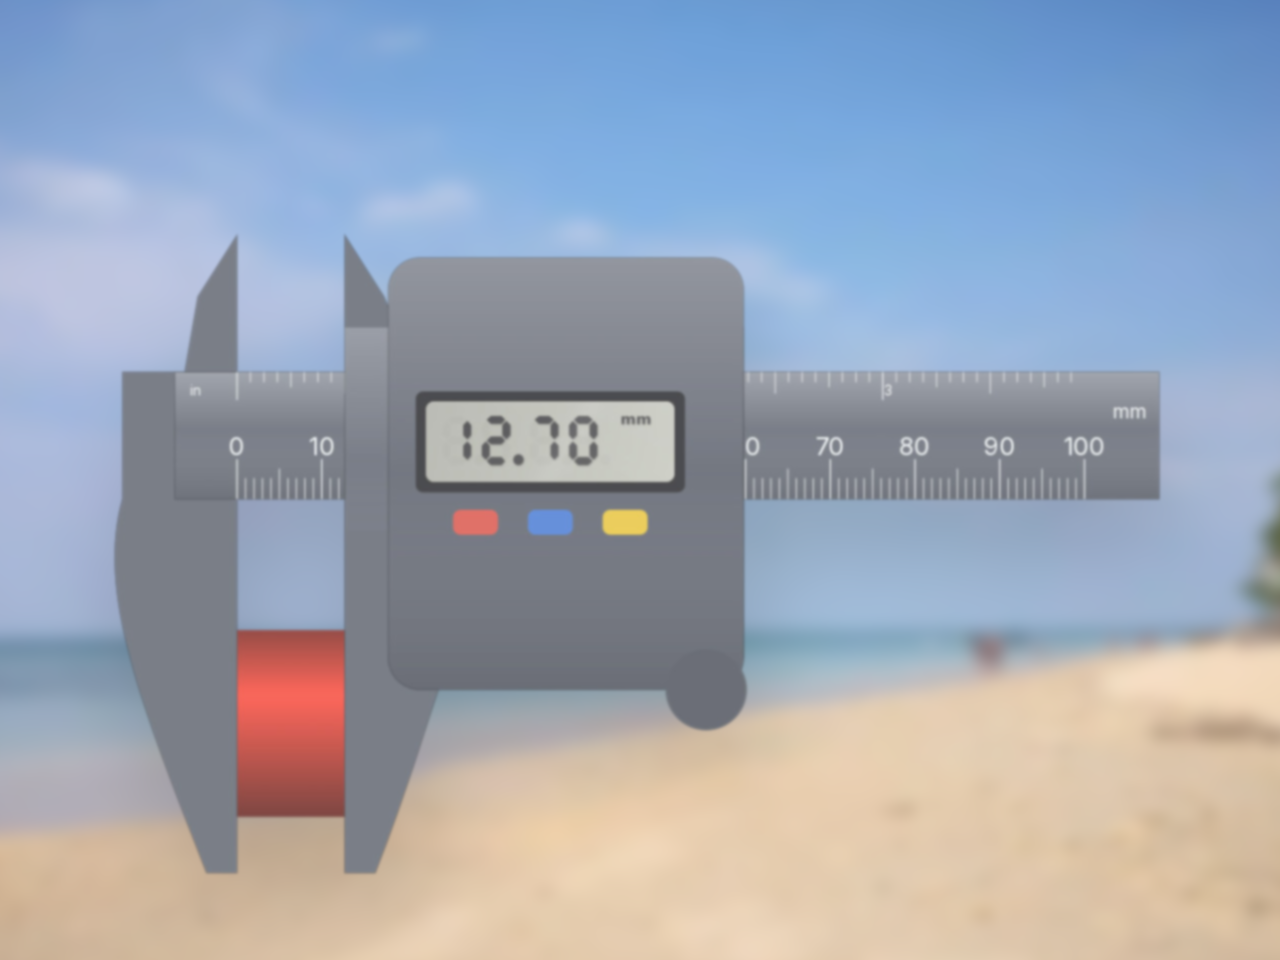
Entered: 12.70
